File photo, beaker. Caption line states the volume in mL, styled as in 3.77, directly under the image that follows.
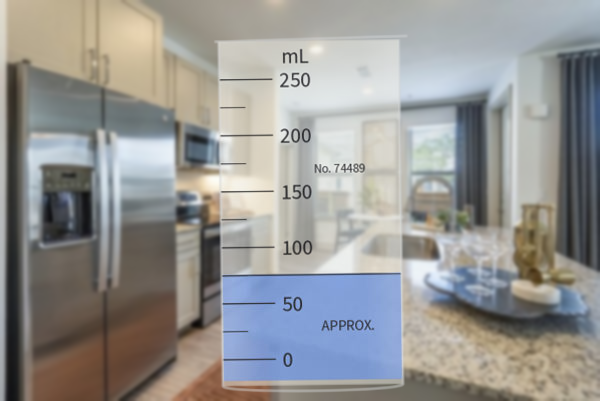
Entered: 75
